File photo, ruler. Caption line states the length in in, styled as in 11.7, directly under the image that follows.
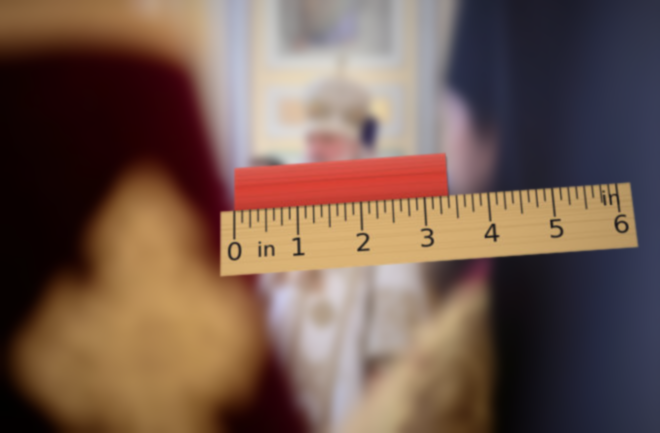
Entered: 3.375
